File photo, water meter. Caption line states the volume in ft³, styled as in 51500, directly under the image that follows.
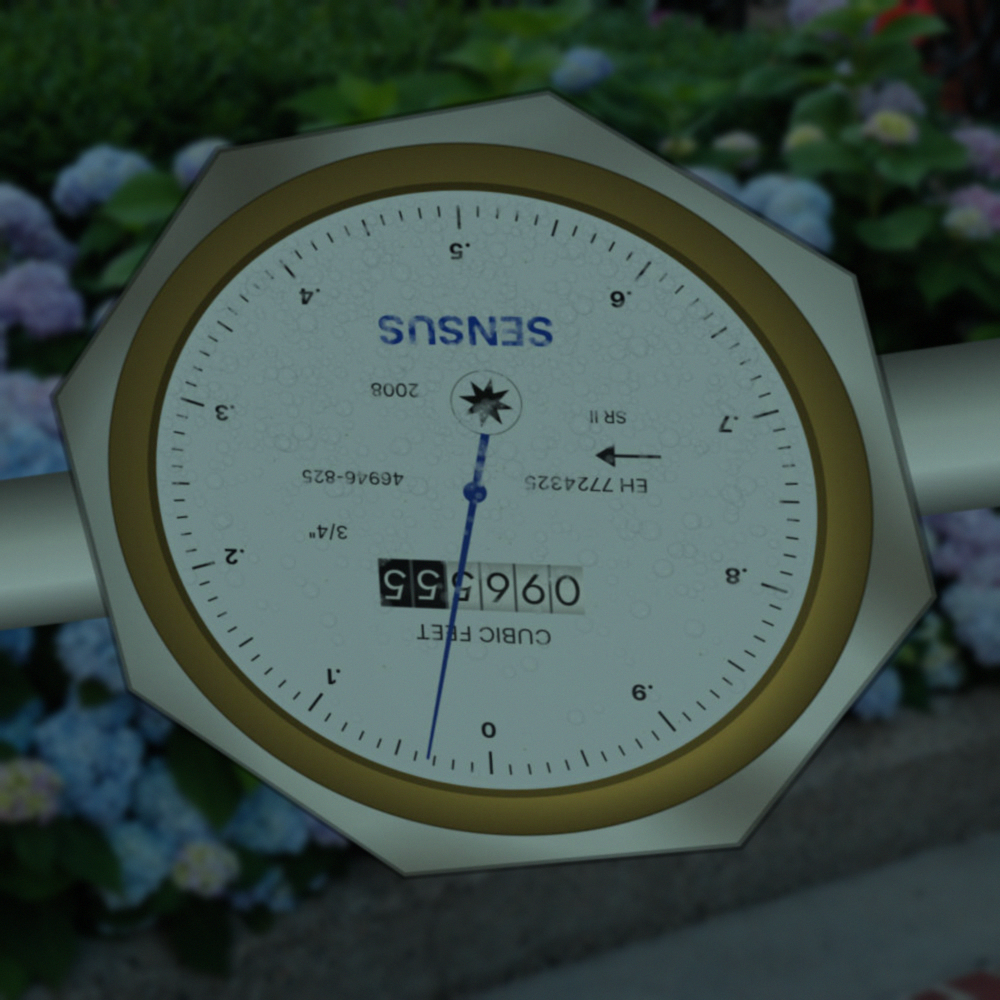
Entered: 96555.03
